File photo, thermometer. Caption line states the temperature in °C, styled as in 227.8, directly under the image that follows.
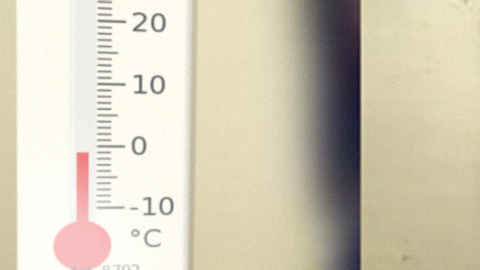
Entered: -1
